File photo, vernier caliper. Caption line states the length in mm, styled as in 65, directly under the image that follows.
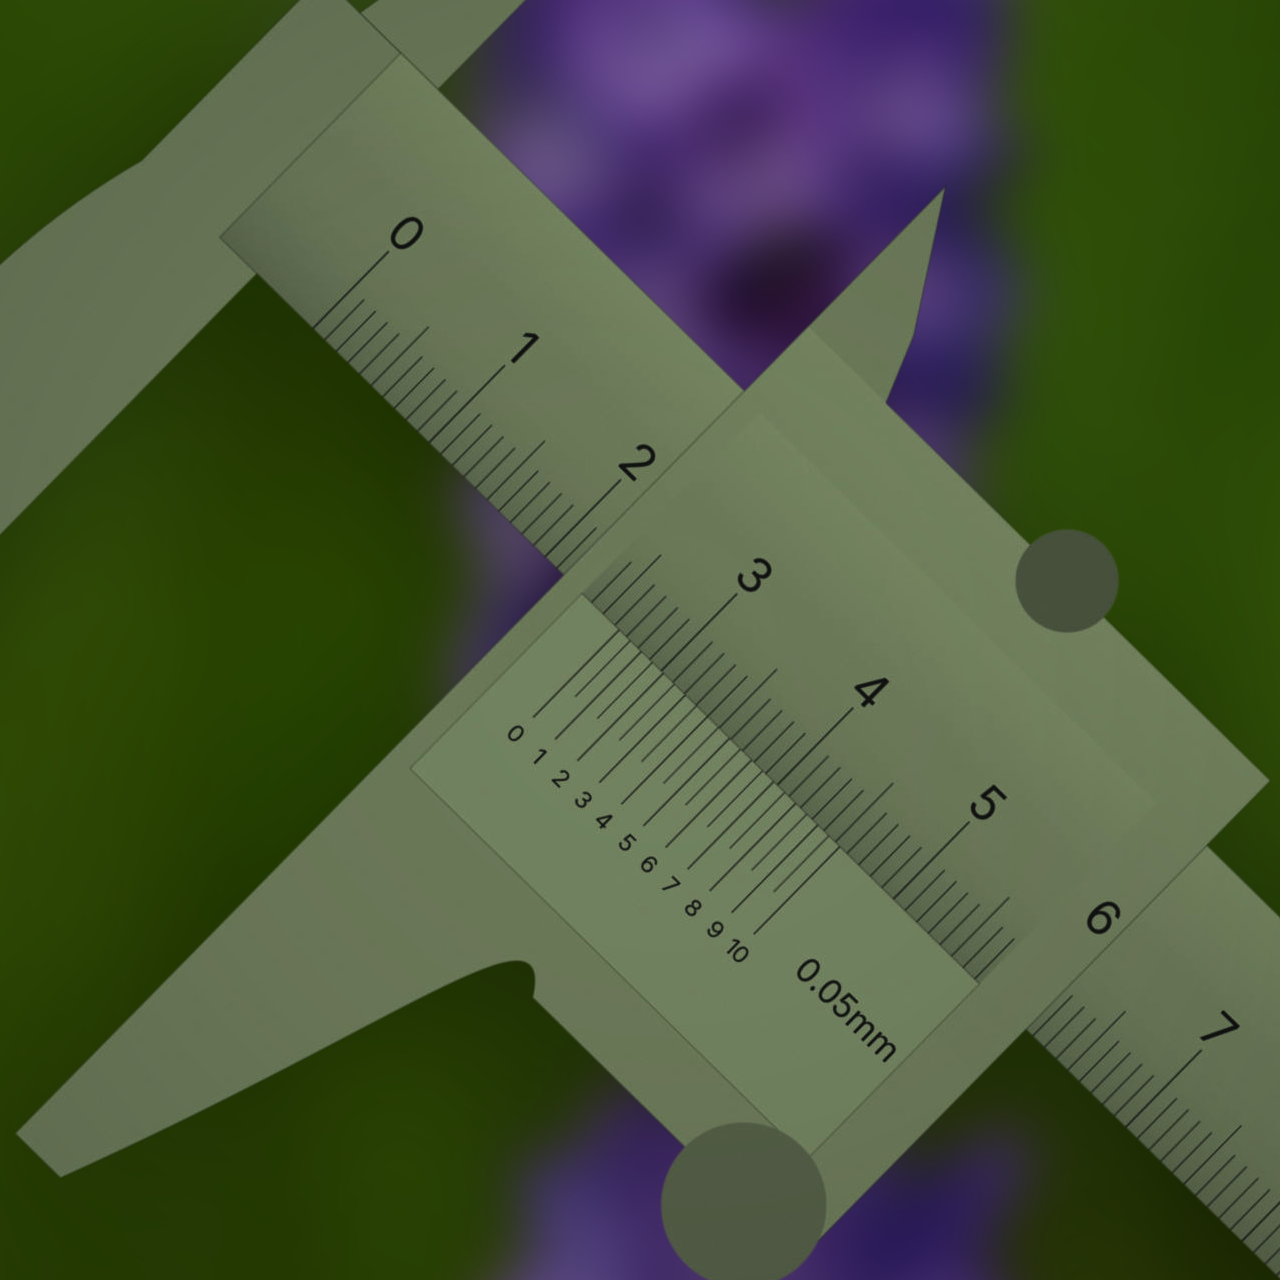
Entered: 26.4
